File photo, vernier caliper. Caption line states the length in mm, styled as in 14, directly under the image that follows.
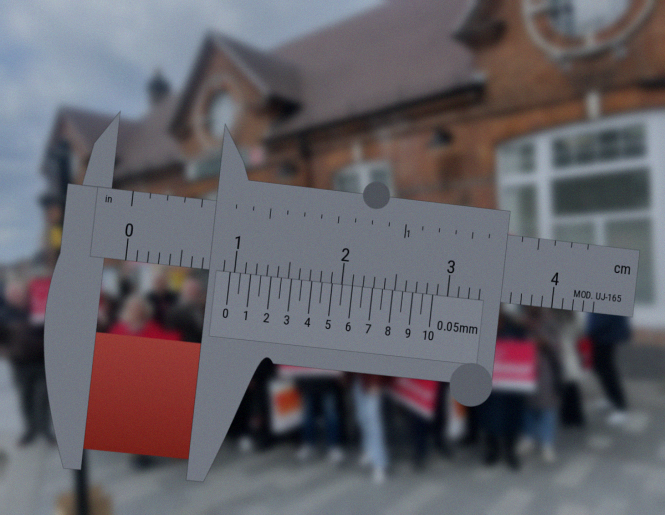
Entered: 9.6
